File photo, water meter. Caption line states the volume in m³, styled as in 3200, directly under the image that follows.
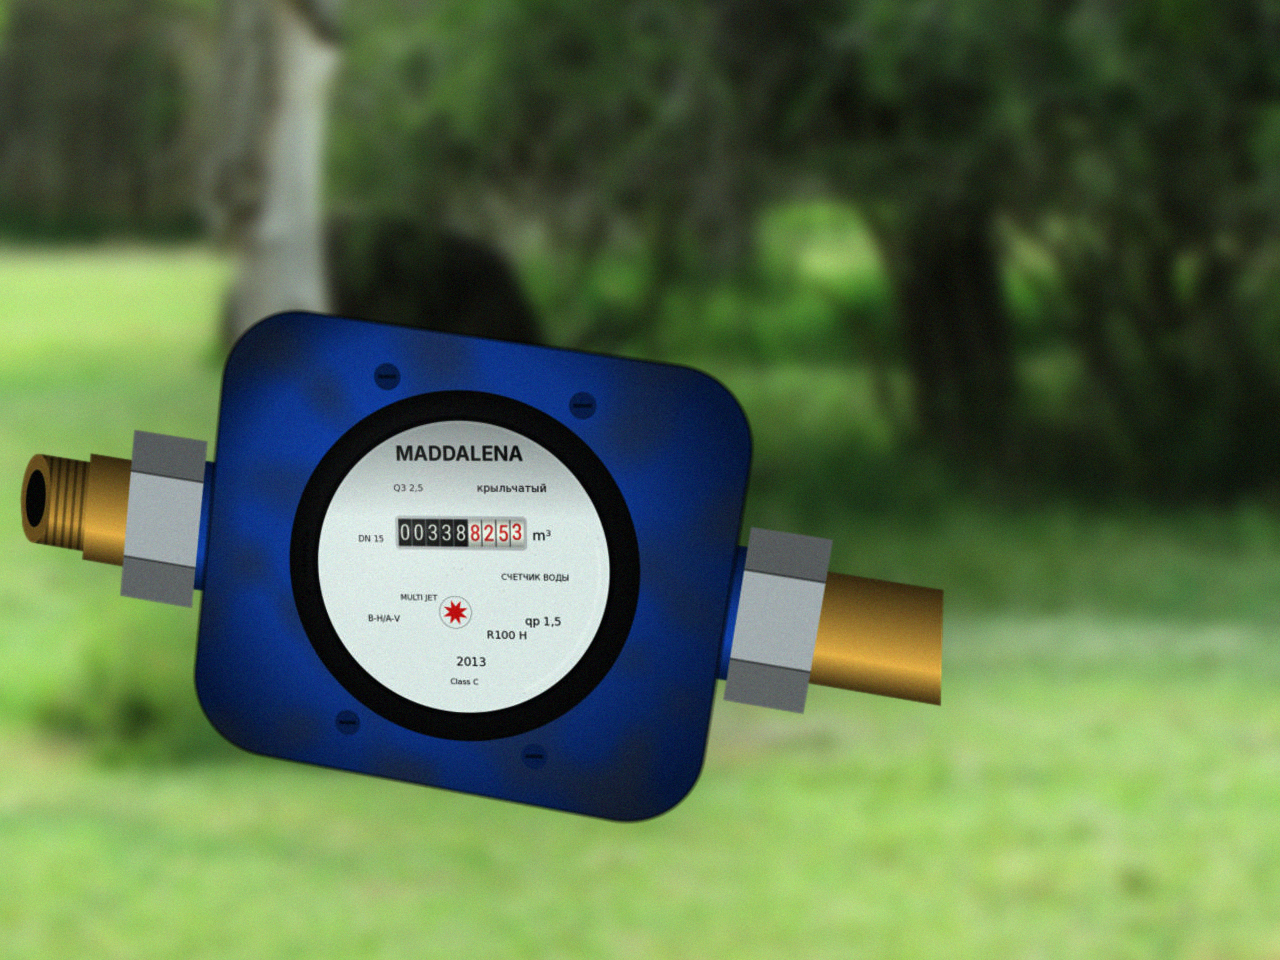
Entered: 338.8253
